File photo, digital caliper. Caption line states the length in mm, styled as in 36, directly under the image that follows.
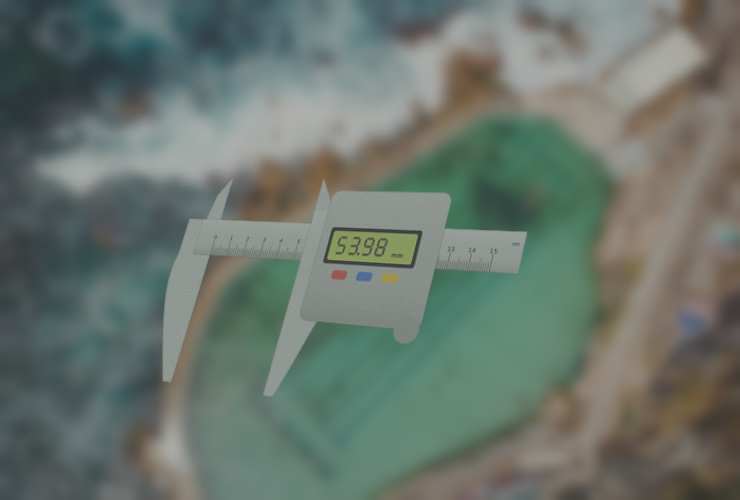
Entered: 53.98
